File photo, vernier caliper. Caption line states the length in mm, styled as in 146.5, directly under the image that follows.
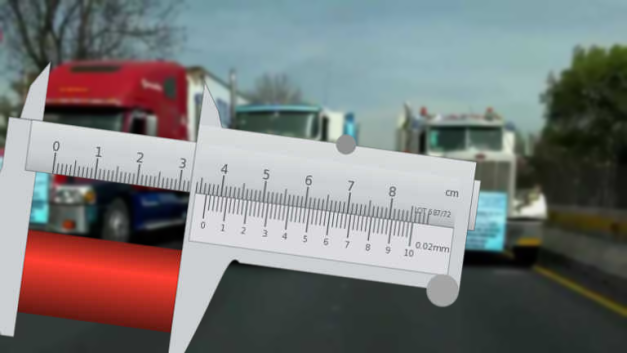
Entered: 36.5
